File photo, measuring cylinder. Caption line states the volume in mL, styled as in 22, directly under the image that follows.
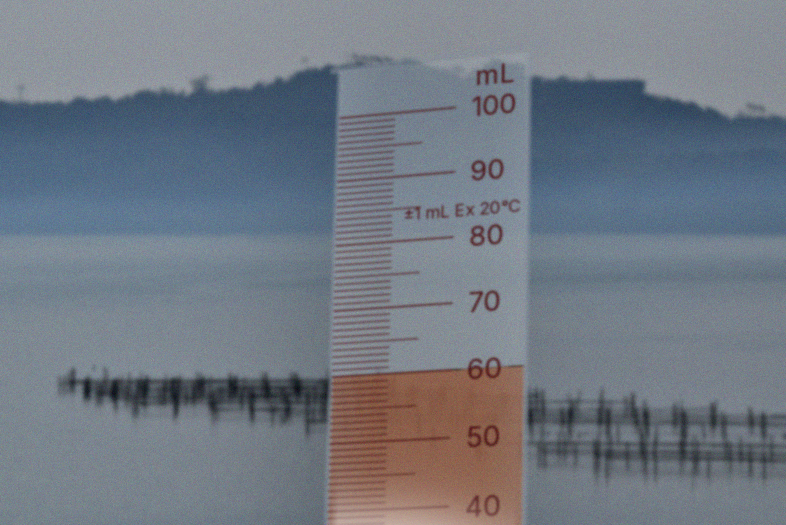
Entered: 60
